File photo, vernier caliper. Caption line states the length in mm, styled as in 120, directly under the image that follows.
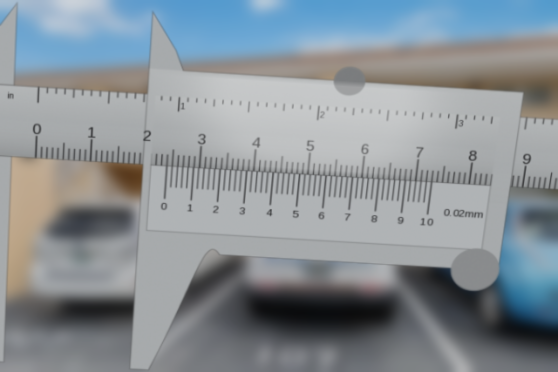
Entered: 24.0
